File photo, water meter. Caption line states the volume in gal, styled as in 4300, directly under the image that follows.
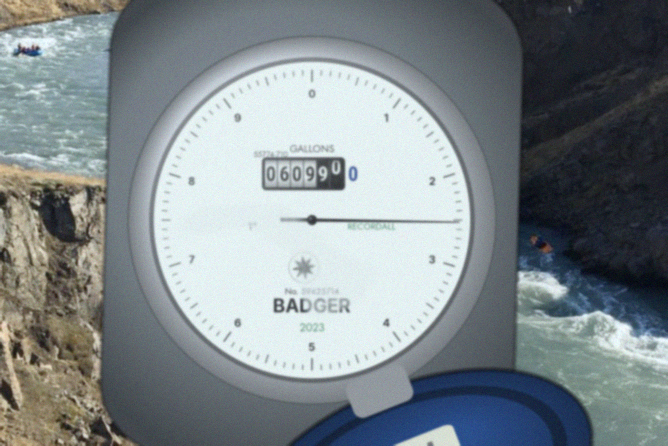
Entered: 609902.5
